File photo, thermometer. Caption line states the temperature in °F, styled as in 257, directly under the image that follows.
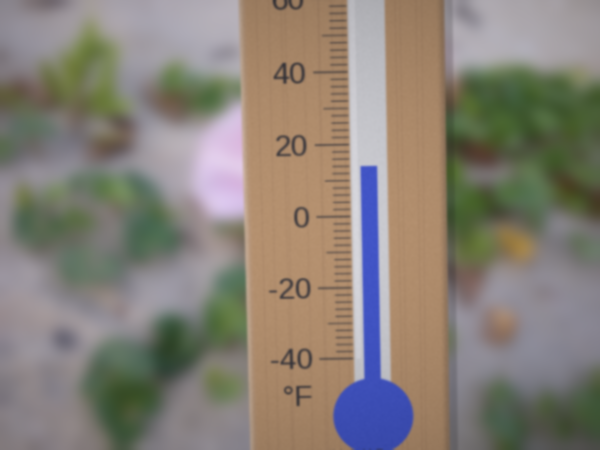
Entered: 14
